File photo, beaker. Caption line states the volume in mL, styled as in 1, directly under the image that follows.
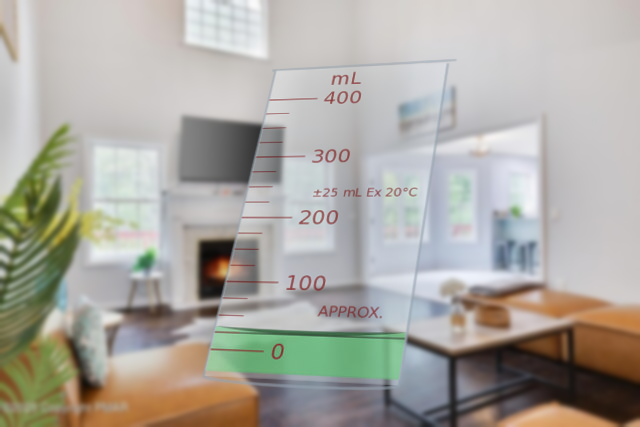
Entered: 25
